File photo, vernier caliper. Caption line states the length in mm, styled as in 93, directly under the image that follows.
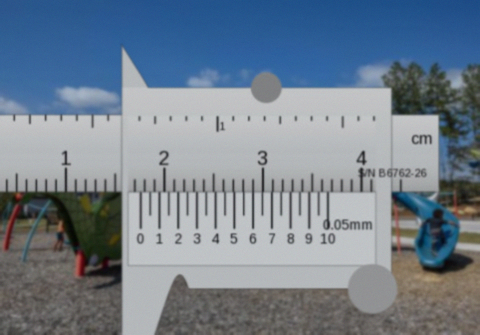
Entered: 17.6
